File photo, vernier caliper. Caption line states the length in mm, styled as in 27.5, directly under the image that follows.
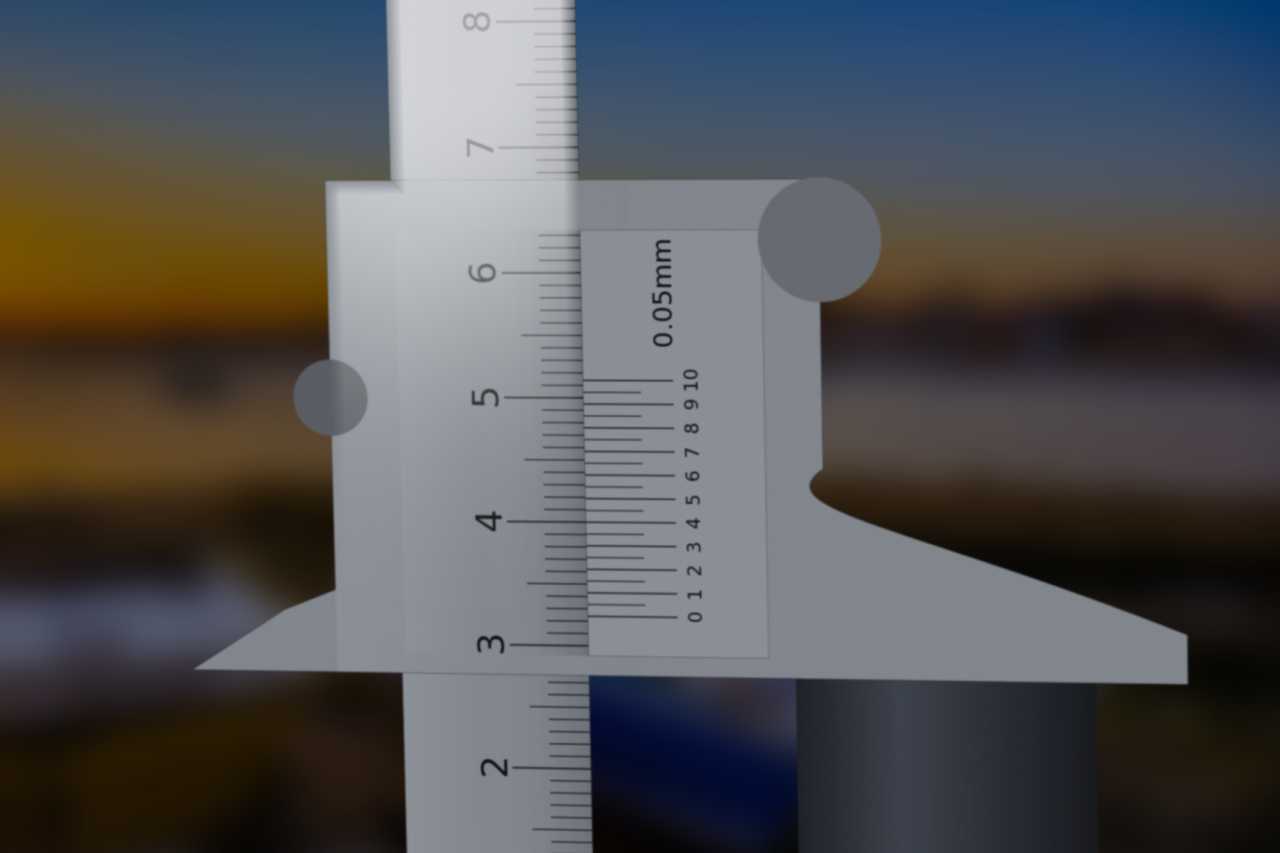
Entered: 32.4
